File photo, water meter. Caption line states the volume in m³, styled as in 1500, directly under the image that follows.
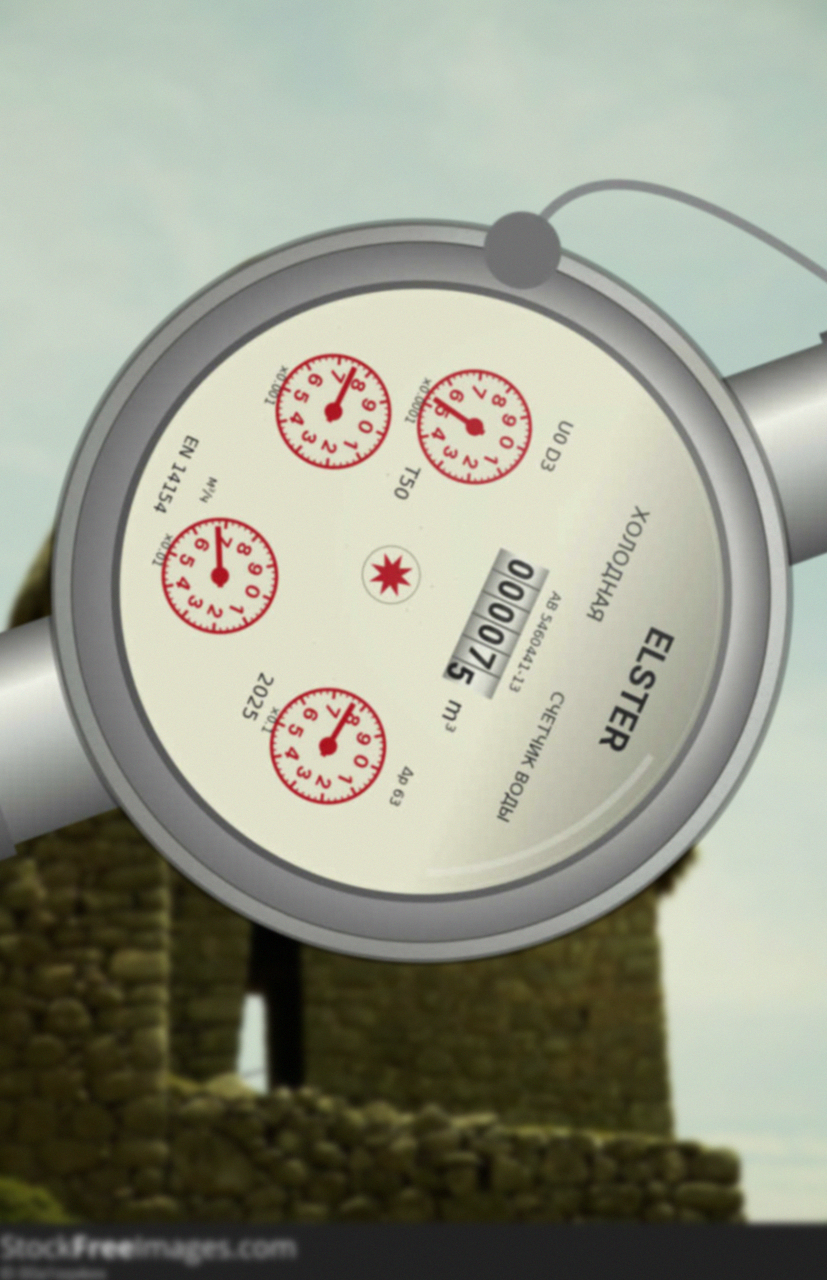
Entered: 74.7675
